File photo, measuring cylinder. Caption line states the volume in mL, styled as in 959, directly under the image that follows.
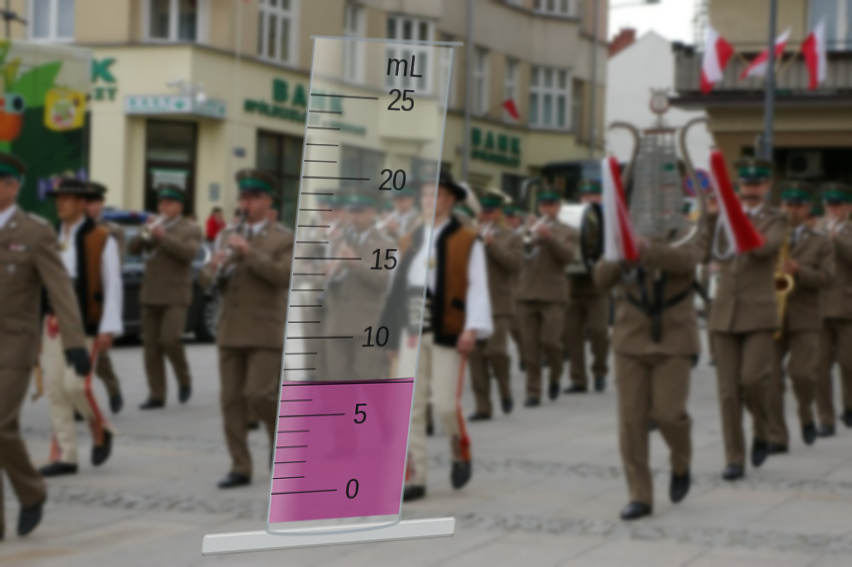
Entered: 7
